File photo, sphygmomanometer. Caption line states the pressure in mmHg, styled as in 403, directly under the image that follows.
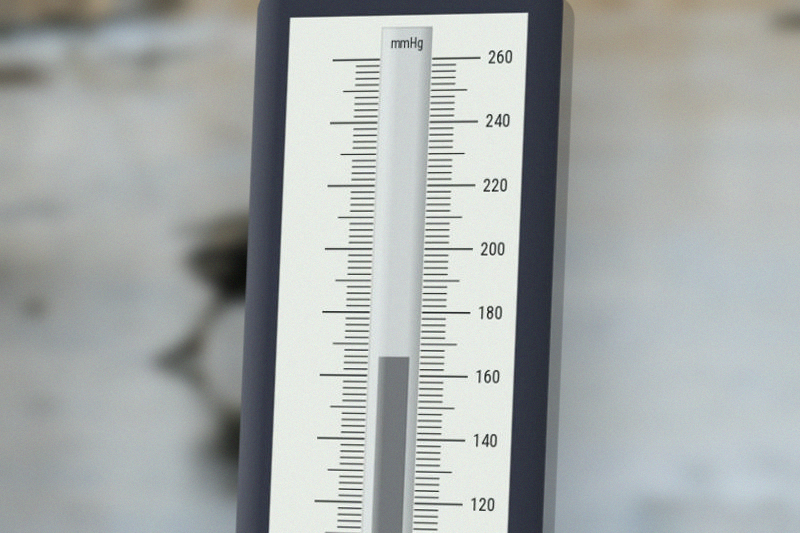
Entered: 166
